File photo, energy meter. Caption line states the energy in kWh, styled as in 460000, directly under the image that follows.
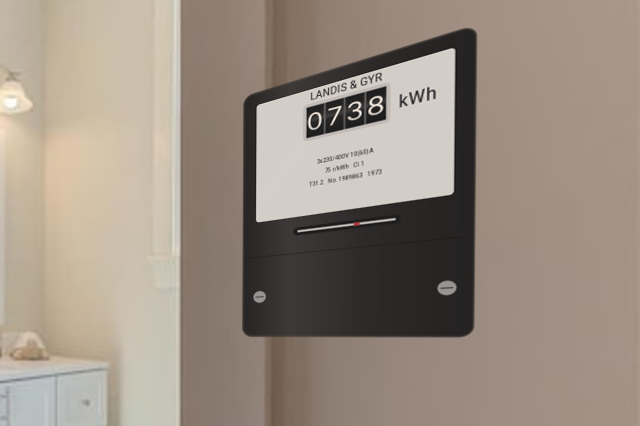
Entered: 738
